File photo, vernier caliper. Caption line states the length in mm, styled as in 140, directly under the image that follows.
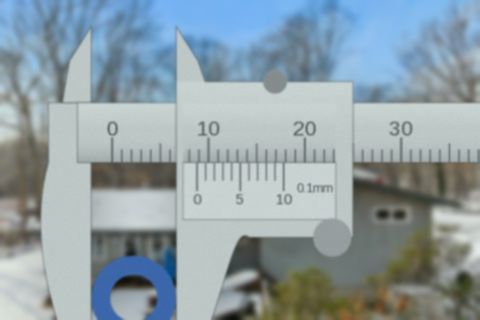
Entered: 8.8
